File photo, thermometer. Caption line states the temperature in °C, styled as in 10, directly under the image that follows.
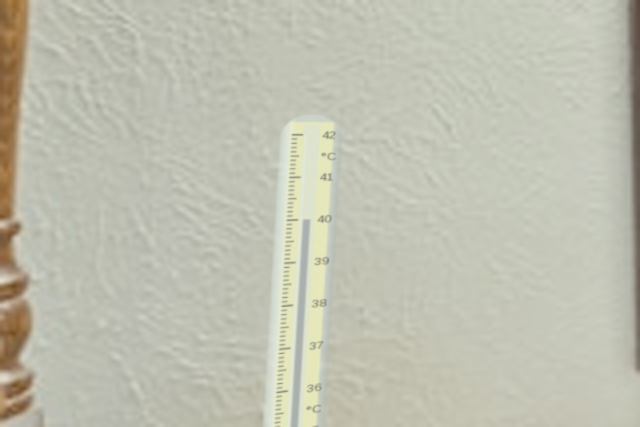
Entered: 40
